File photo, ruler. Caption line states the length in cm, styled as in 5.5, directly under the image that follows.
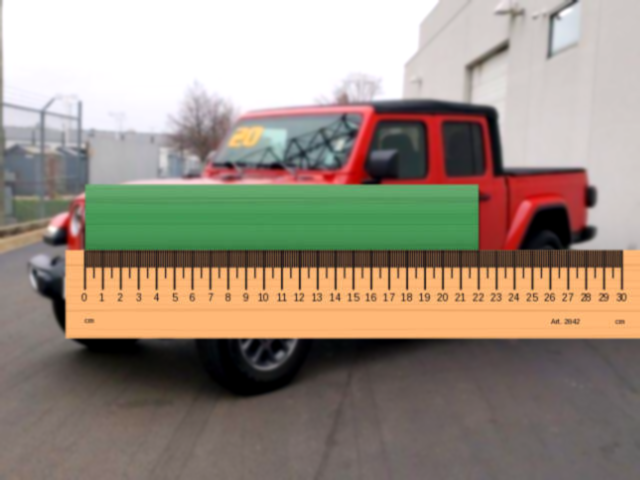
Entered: 22
